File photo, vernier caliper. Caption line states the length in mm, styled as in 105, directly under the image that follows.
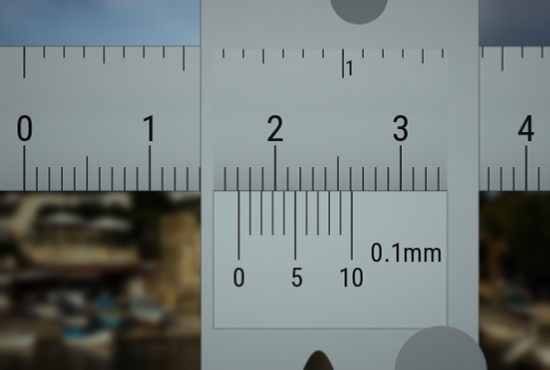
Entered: 17.1
